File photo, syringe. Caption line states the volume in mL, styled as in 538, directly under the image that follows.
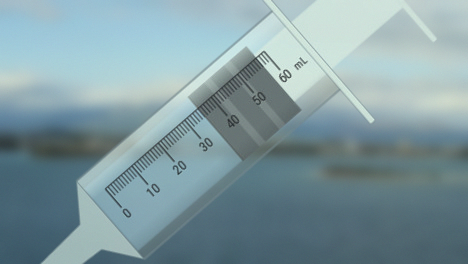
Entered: 35
